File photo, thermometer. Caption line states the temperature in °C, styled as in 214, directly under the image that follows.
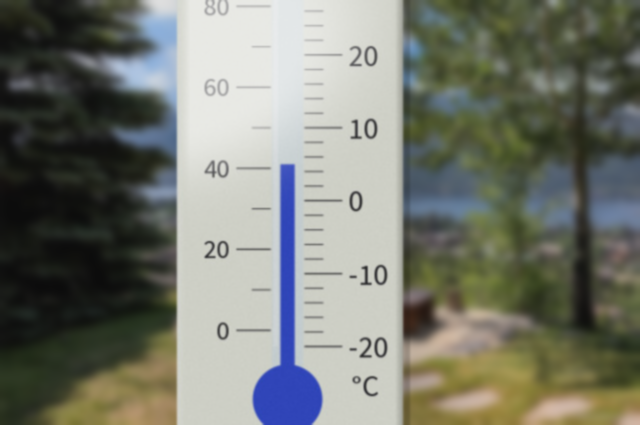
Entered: 5
